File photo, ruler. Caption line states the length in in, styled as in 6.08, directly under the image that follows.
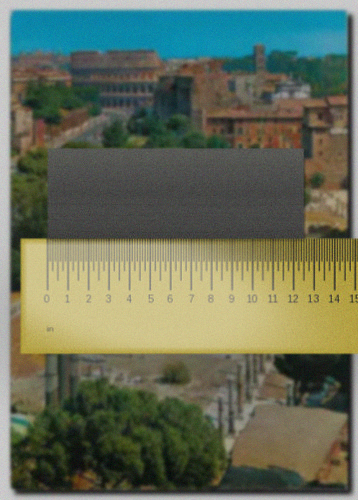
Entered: 12.5
